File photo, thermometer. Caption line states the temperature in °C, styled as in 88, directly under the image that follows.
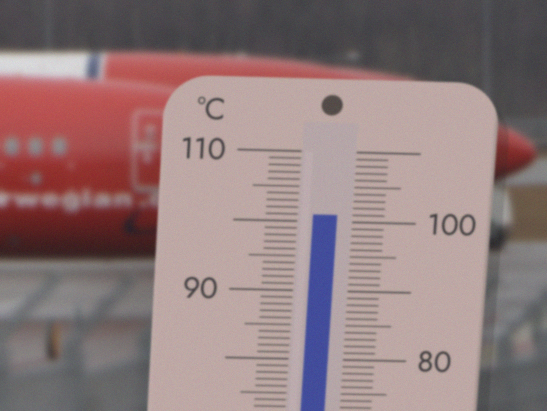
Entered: 101
